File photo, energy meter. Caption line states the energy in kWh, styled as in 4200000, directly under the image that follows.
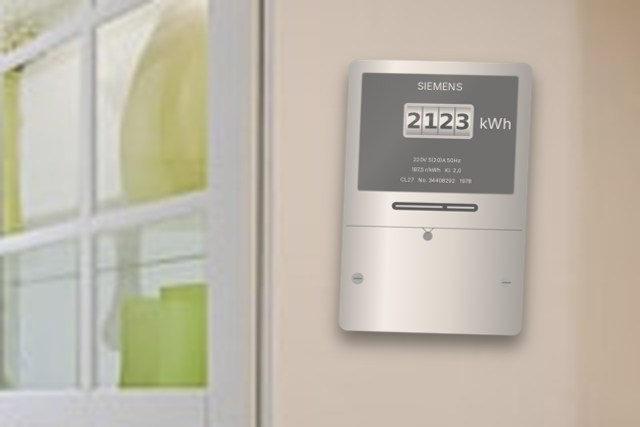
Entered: 2123
